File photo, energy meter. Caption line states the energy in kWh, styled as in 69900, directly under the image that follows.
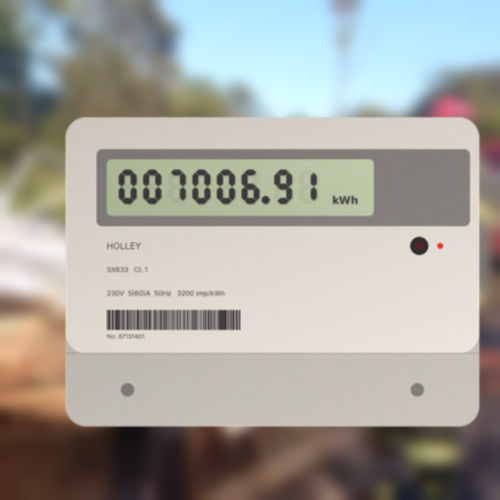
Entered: 7006.91
